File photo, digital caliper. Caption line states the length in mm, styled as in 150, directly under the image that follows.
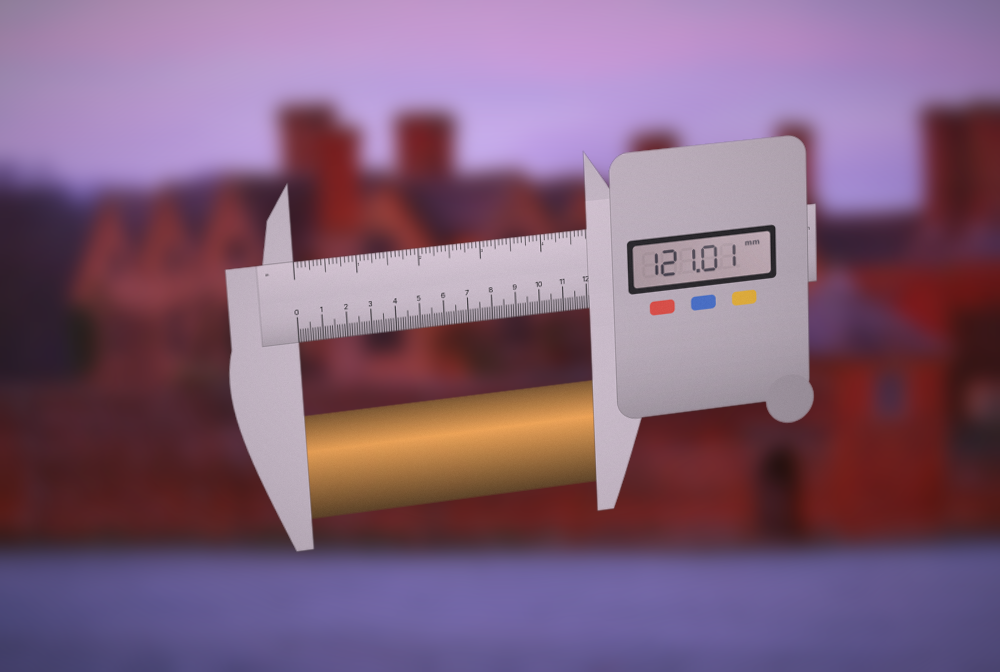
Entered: 121.01
